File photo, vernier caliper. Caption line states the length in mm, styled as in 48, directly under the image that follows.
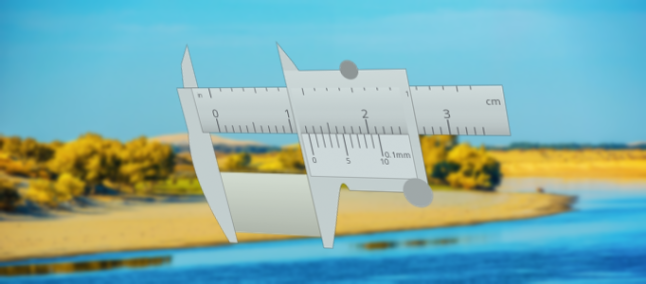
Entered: 12.2
